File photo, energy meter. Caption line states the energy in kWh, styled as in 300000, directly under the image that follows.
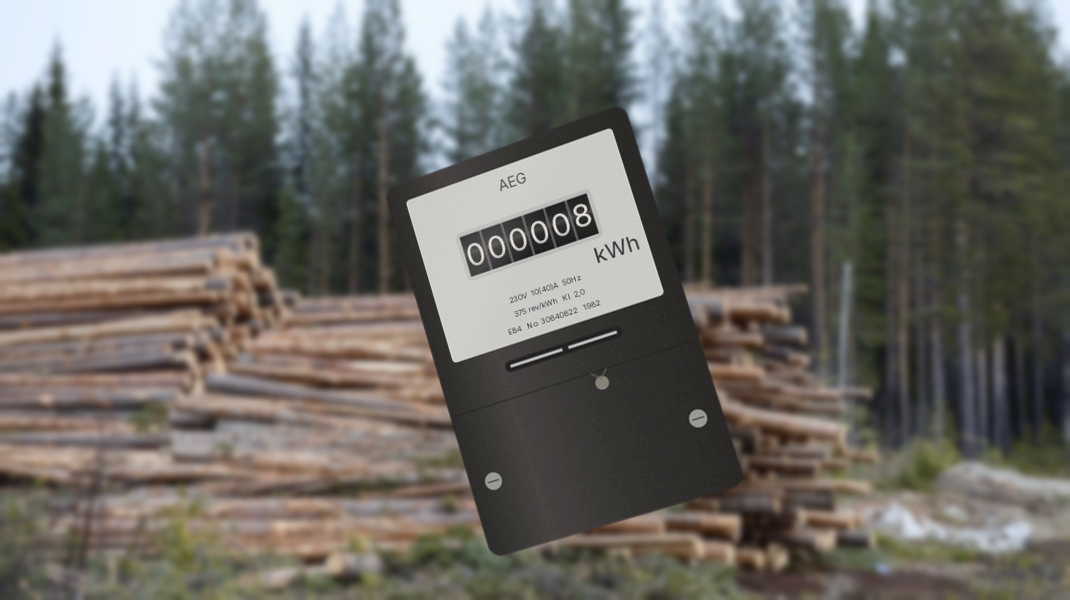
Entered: 8
